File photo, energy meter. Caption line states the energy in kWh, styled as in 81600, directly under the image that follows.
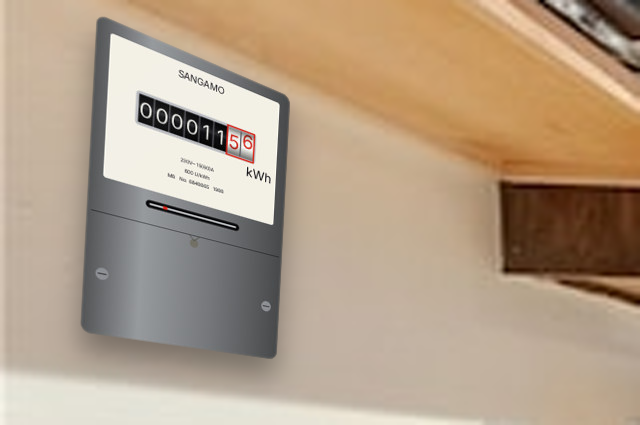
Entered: 11.56
